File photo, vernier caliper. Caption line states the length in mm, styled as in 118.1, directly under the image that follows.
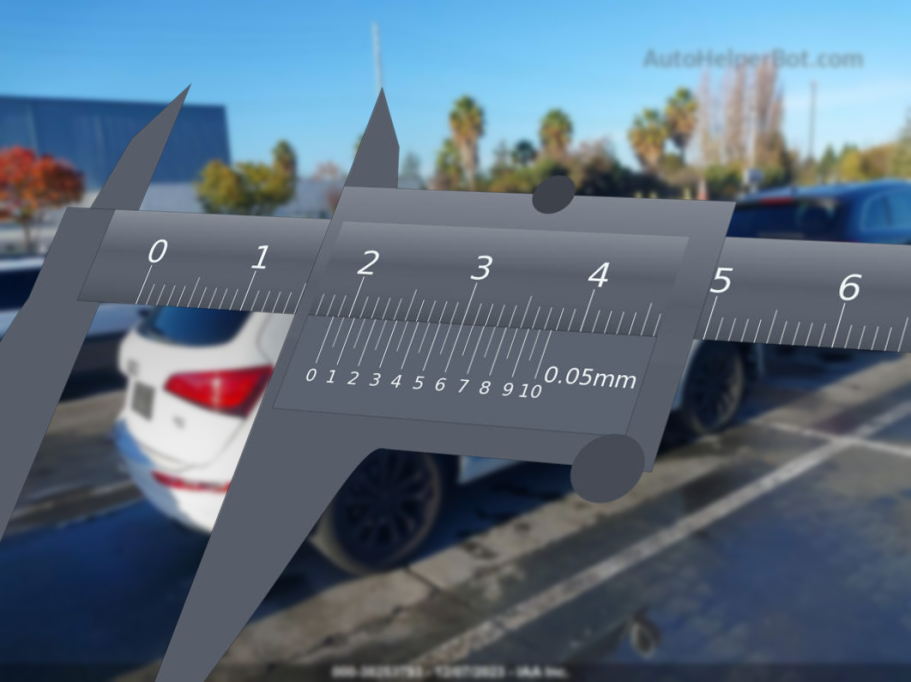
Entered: 18.6
